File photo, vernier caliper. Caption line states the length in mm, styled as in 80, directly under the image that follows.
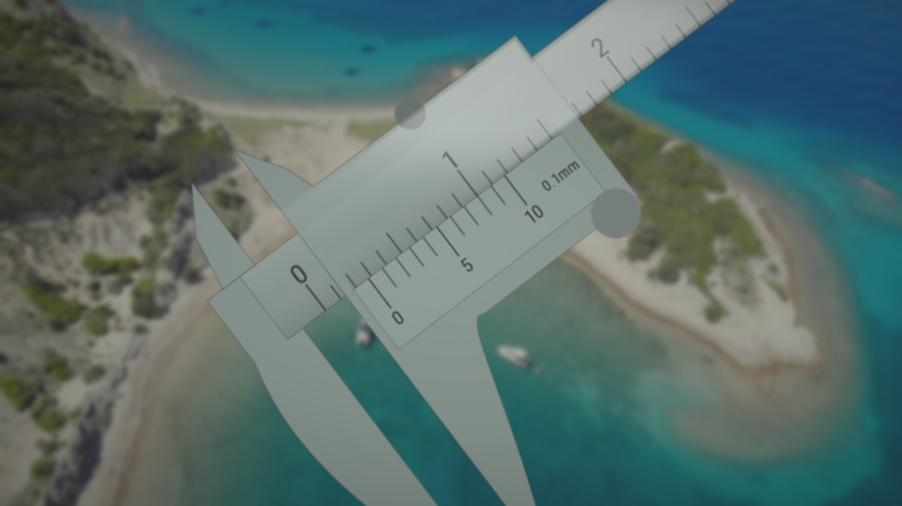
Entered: 2.8
